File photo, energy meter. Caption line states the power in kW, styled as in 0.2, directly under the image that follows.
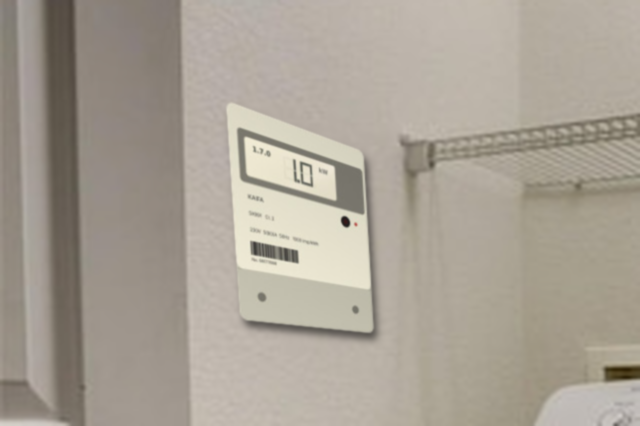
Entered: 1.0
